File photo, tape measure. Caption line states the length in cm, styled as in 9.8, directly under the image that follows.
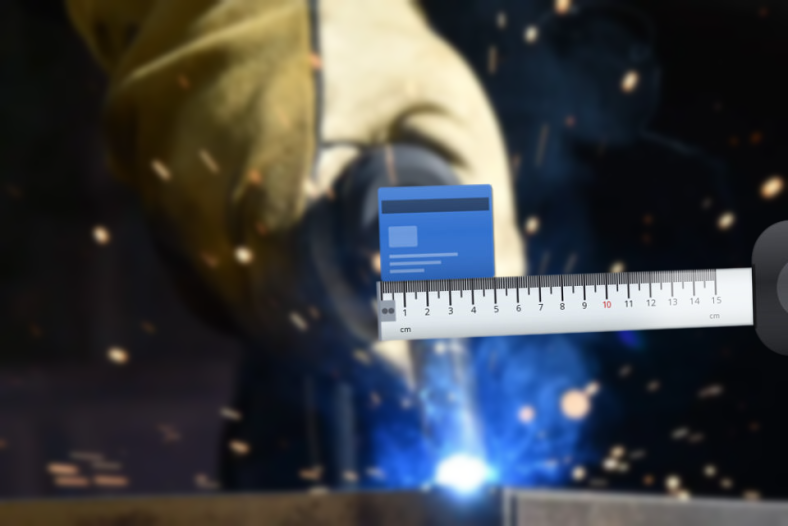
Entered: 5
